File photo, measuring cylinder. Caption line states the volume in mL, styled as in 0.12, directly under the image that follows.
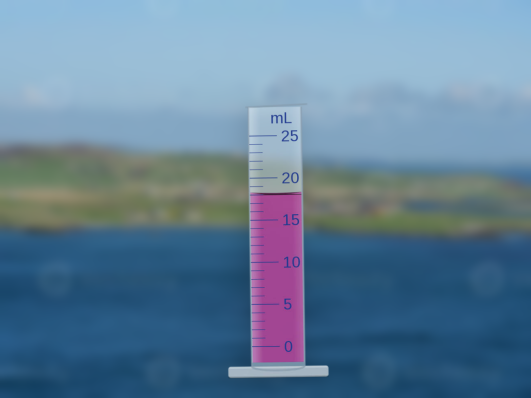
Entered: 18
